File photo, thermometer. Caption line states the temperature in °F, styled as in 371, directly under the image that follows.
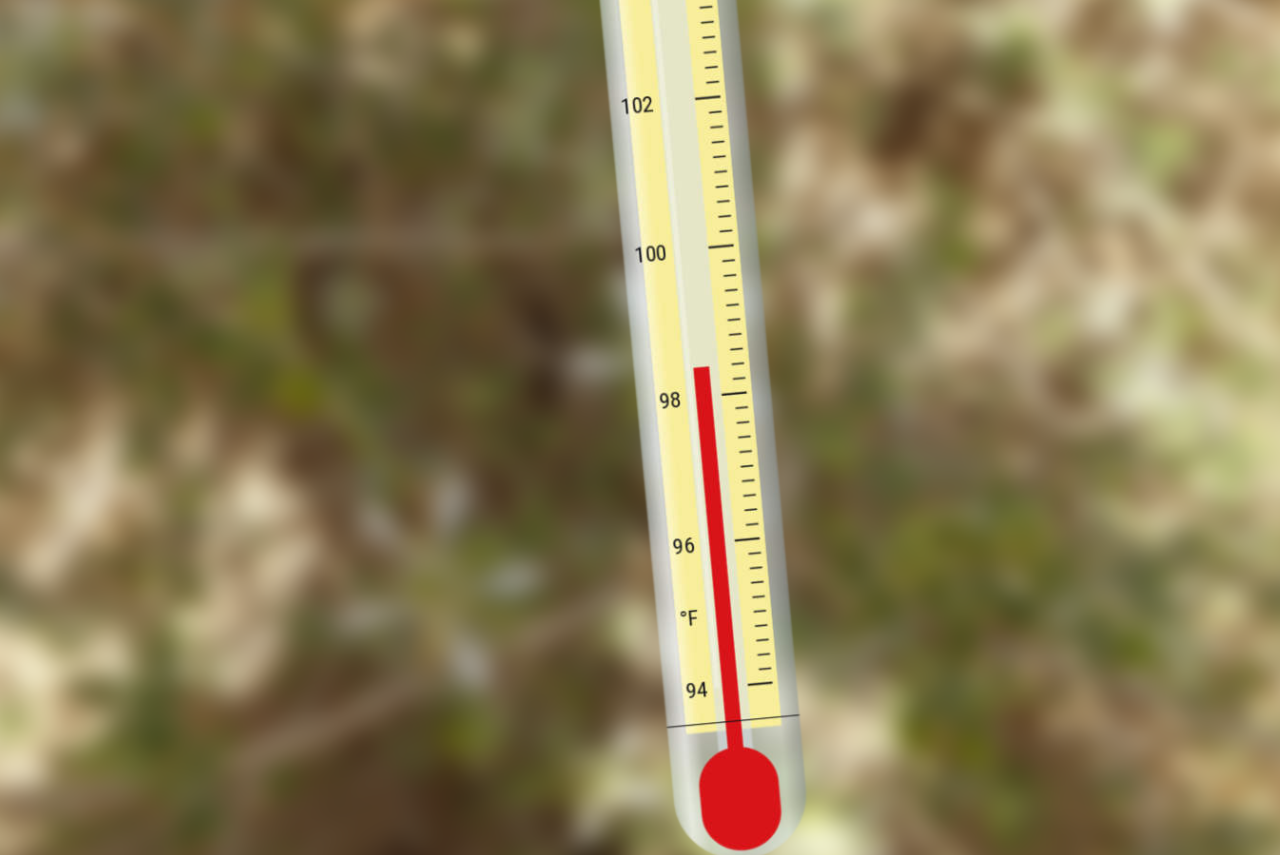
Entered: 98.4
